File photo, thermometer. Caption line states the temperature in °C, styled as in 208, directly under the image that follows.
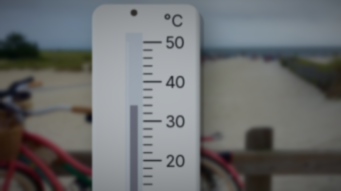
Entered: 34
